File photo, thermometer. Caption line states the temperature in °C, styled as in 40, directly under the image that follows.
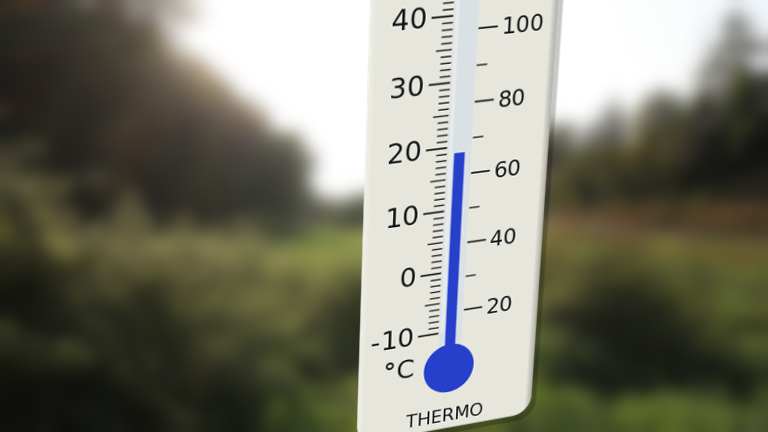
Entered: 19
